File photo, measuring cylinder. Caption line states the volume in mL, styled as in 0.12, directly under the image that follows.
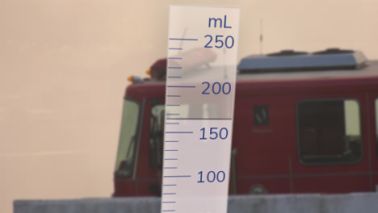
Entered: 165
